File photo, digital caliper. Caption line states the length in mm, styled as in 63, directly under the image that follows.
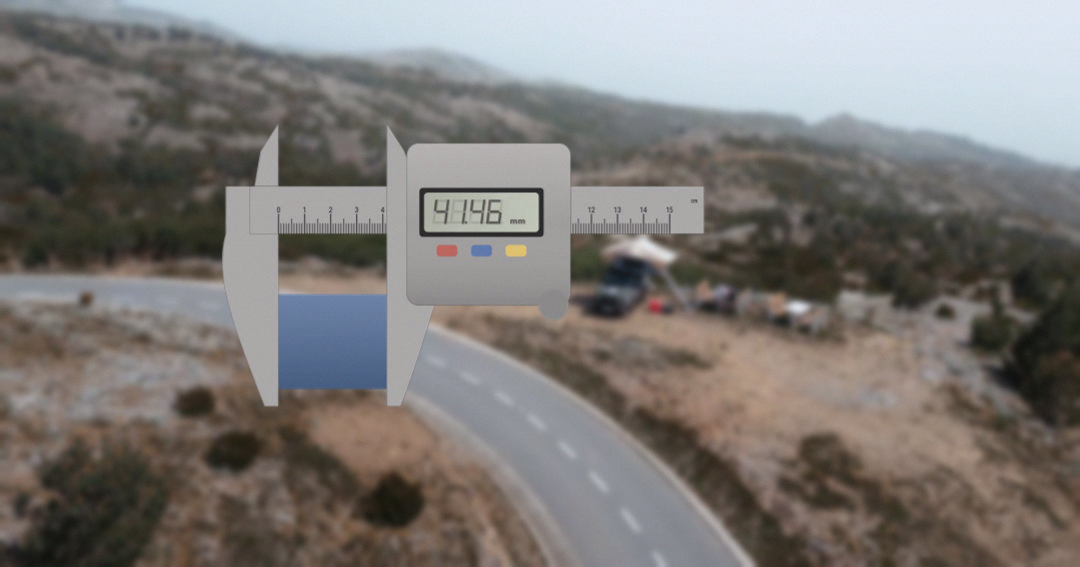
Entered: 41.46
